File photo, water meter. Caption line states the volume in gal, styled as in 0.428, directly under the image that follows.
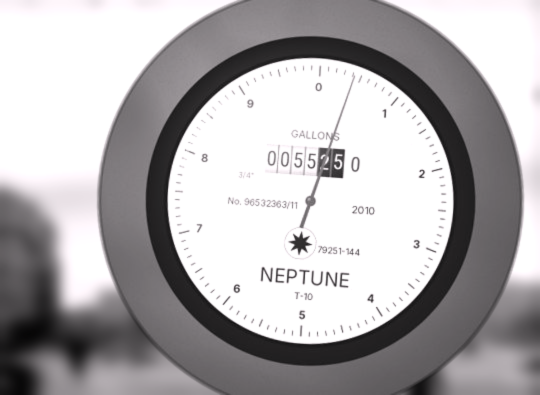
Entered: 55250.4
